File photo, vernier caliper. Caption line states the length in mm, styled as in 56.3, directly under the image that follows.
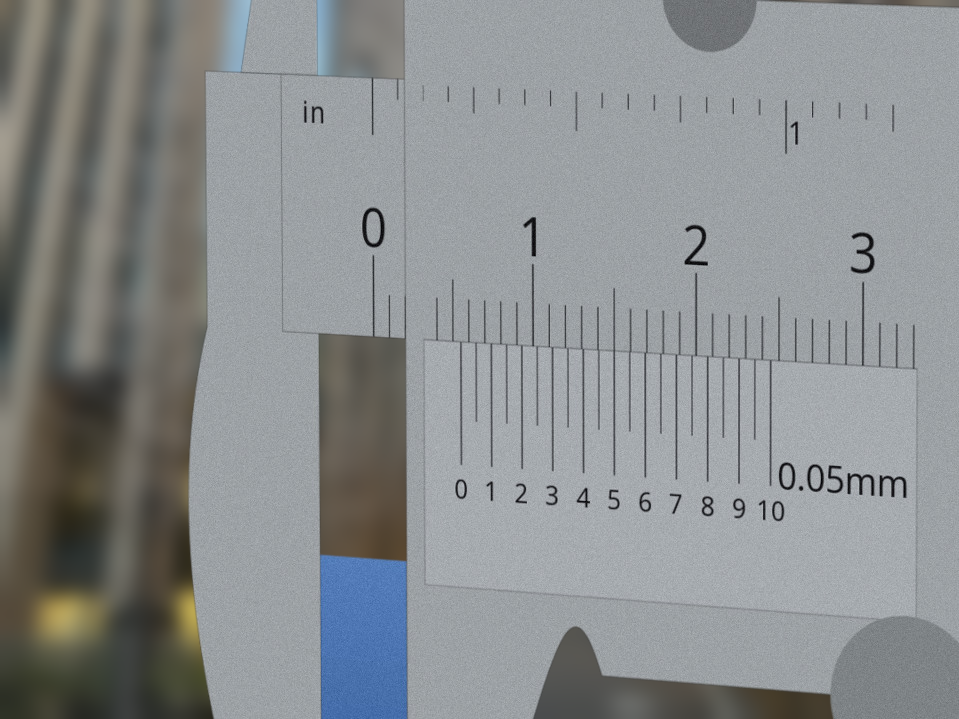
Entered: 5.5
